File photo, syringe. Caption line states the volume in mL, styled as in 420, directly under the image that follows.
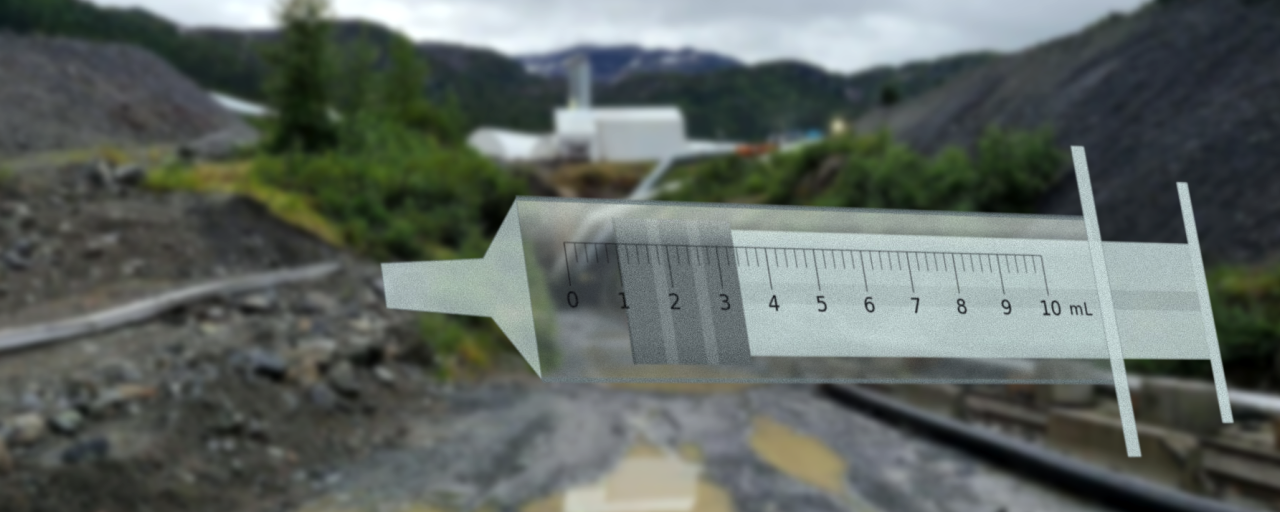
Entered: 1
